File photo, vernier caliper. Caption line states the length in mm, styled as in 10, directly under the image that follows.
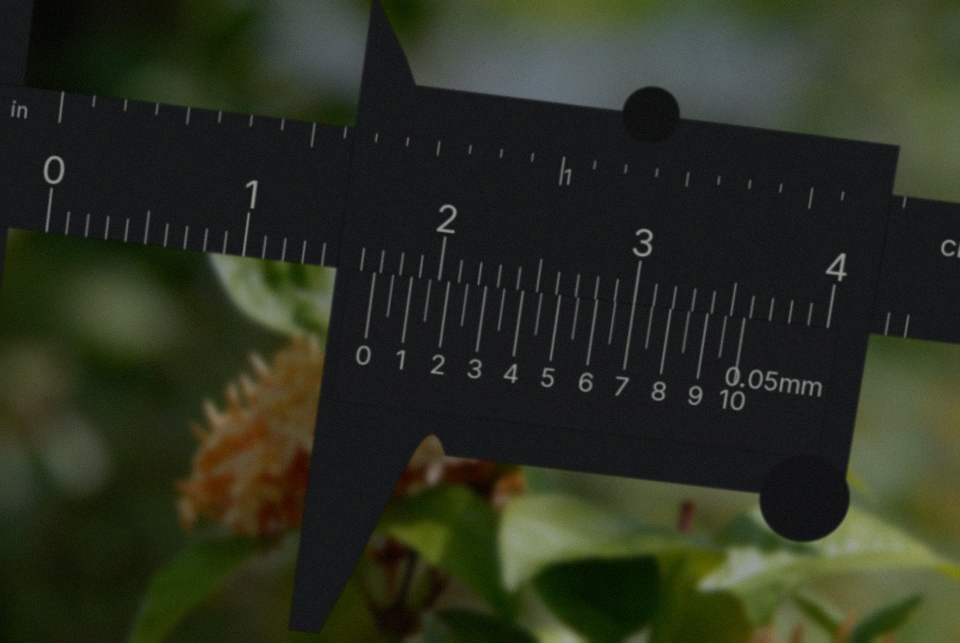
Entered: 16.7
